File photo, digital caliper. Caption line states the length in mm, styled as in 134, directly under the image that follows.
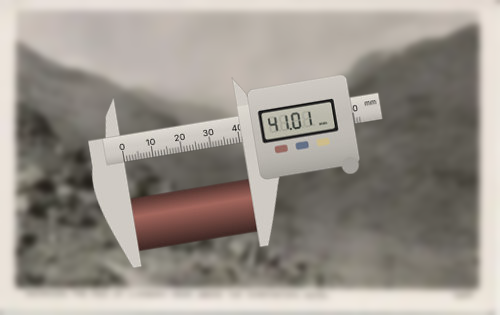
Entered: 41.01
